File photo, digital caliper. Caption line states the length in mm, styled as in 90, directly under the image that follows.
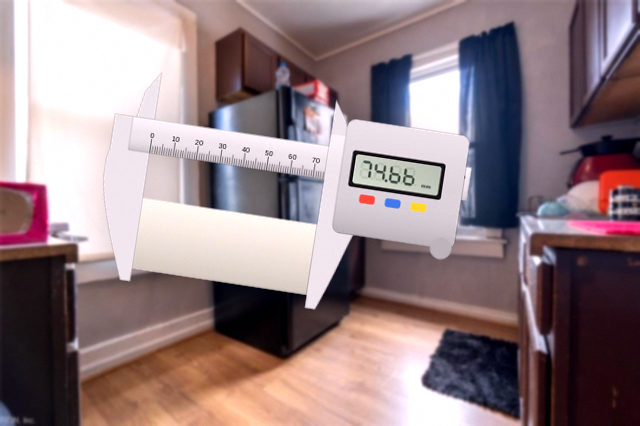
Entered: 74.66
